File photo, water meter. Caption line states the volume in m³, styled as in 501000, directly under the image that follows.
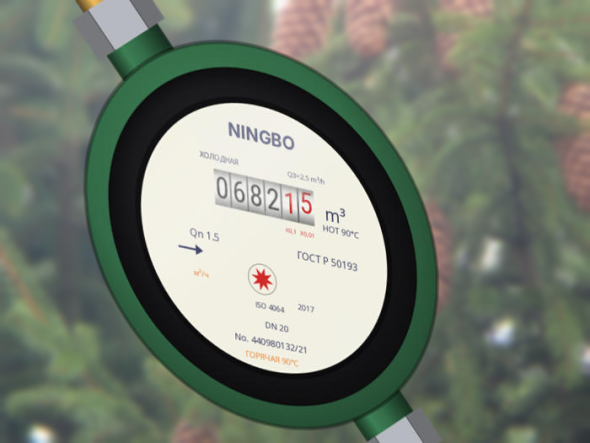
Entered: 682.15
